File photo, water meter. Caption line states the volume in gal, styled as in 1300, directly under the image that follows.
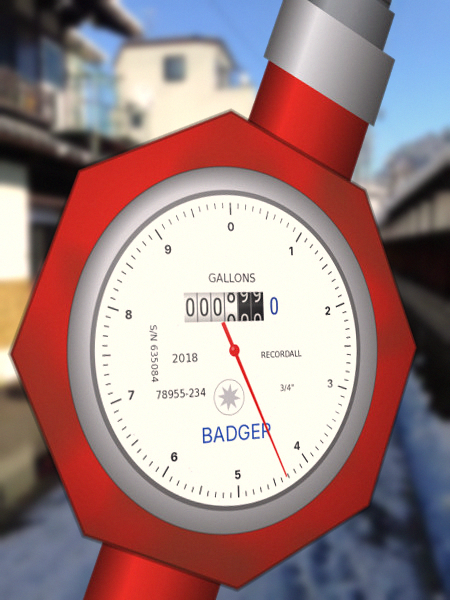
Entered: 8994.3
